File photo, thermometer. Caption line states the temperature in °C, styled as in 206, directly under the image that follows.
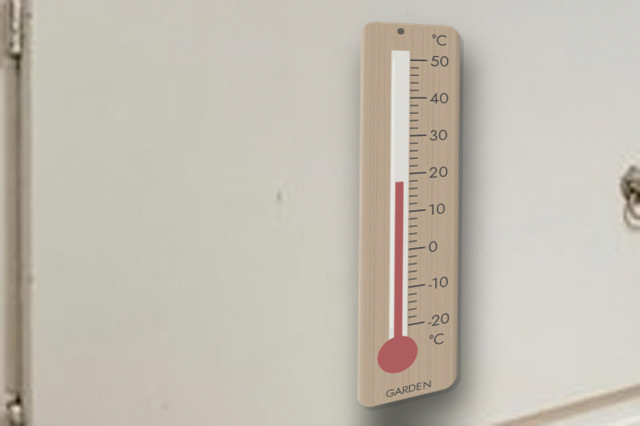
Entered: 18
